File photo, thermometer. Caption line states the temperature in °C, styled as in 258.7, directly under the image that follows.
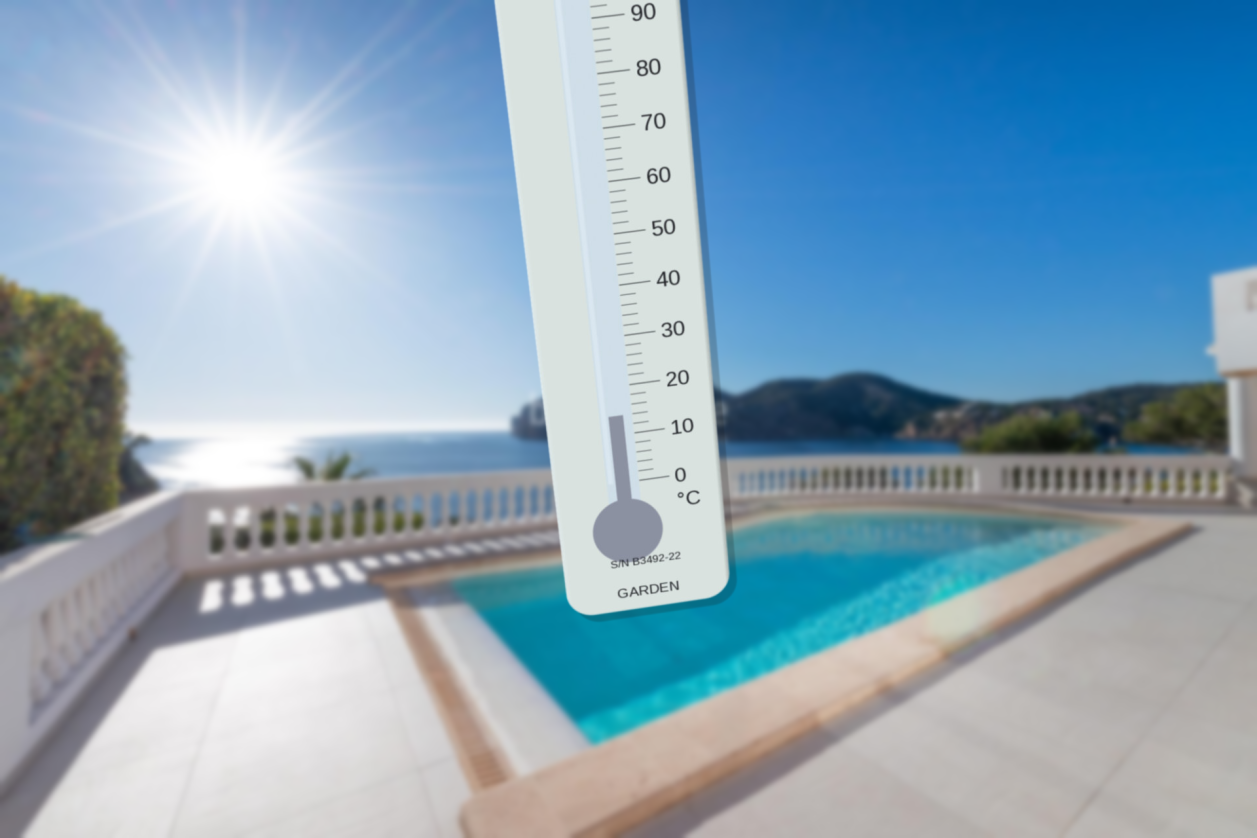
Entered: 14
